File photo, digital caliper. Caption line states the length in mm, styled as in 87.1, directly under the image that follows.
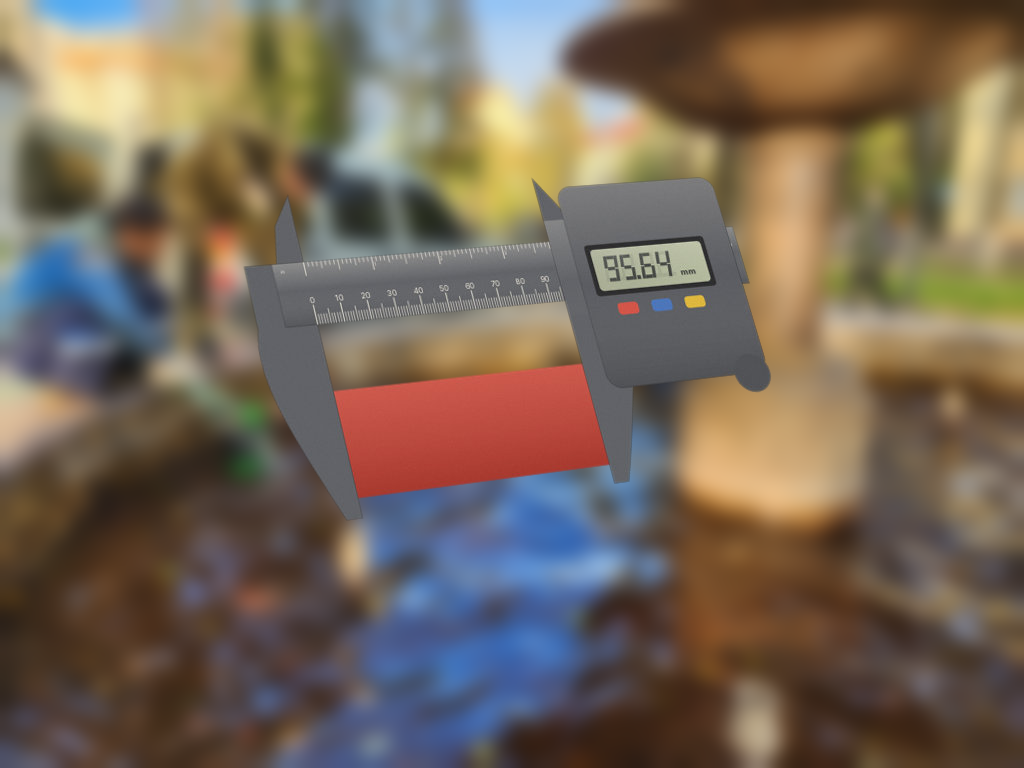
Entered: 95.64
